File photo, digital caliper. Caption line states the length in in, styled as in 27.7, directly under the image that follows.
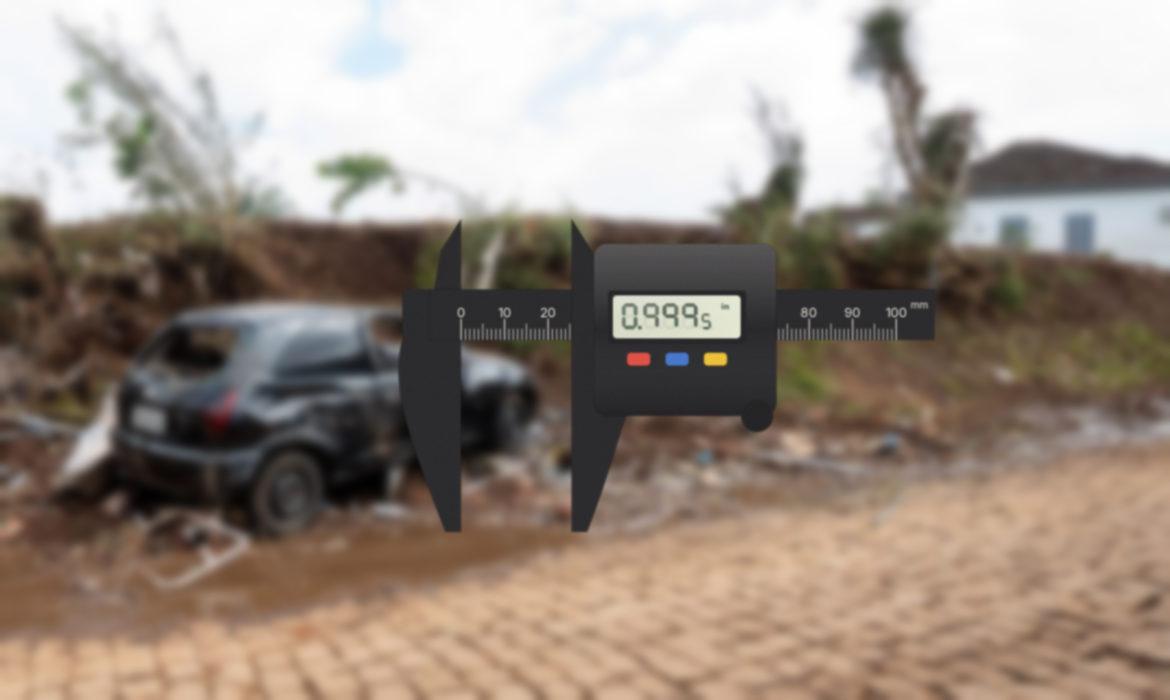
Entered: 0.9995
